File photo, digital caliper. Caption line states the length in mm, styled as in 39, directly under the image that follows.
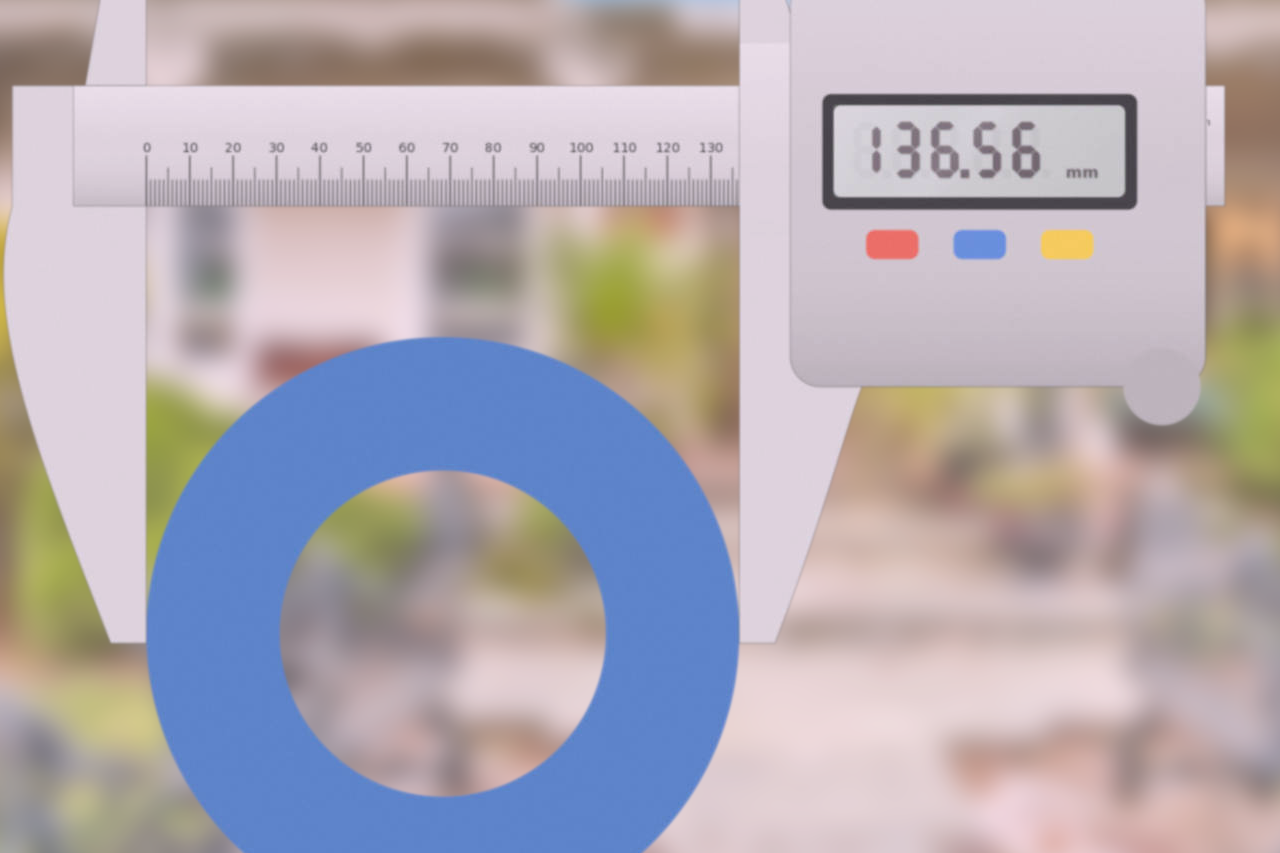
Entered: 136.56
